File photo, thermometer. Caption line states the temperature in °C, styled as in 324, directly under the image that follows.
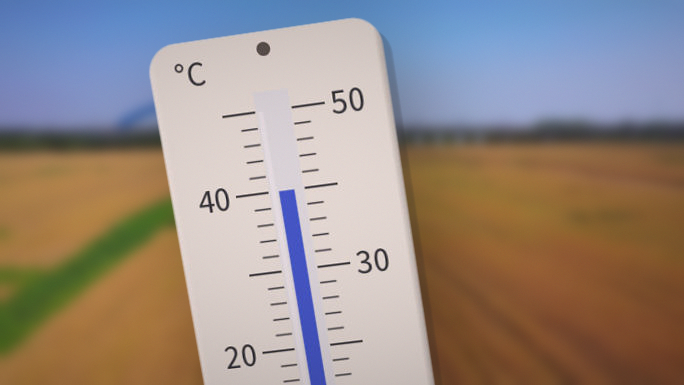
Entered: 40
